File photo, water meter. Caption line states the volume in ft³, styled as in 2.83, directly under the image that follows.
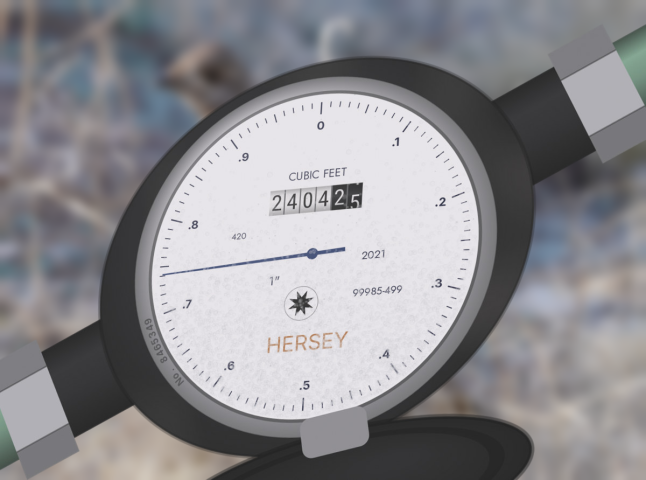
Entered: 240424.74
